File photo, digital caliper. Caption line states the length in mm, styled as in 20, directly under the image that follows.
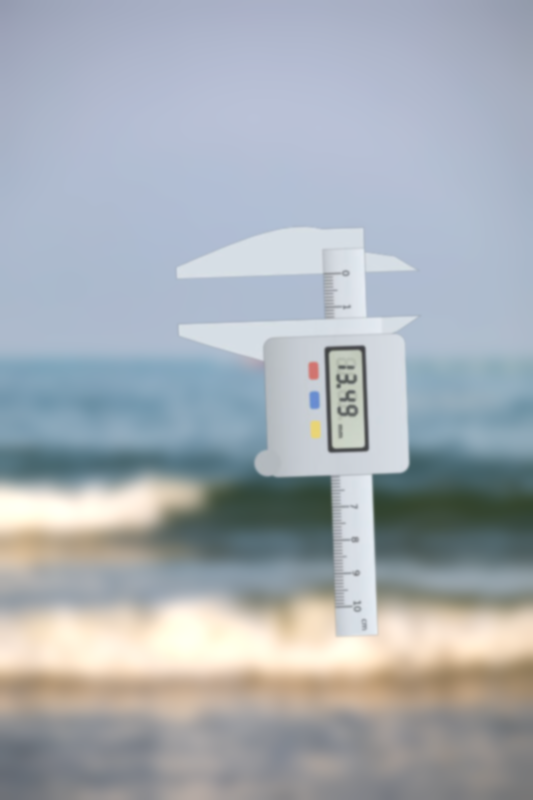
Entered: 13.49
